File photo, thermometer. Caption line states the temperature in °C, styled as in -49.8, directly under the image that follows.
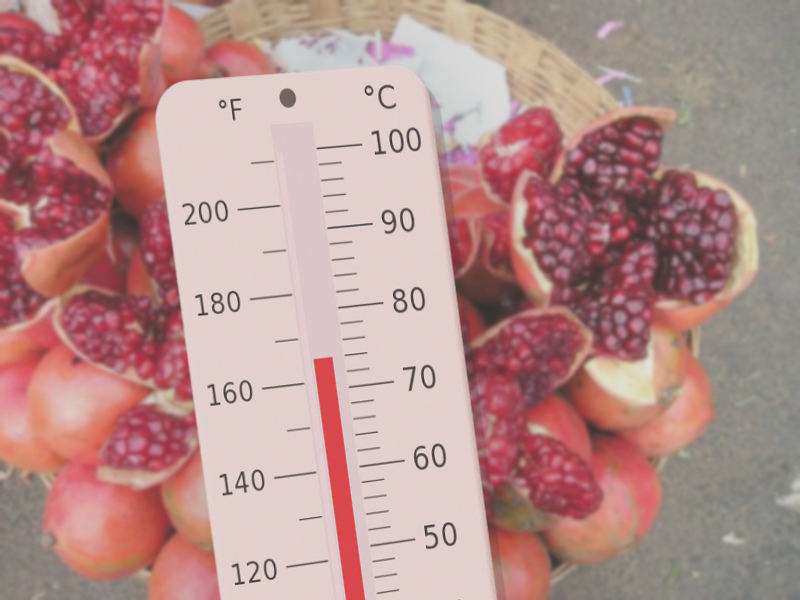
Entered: 74
